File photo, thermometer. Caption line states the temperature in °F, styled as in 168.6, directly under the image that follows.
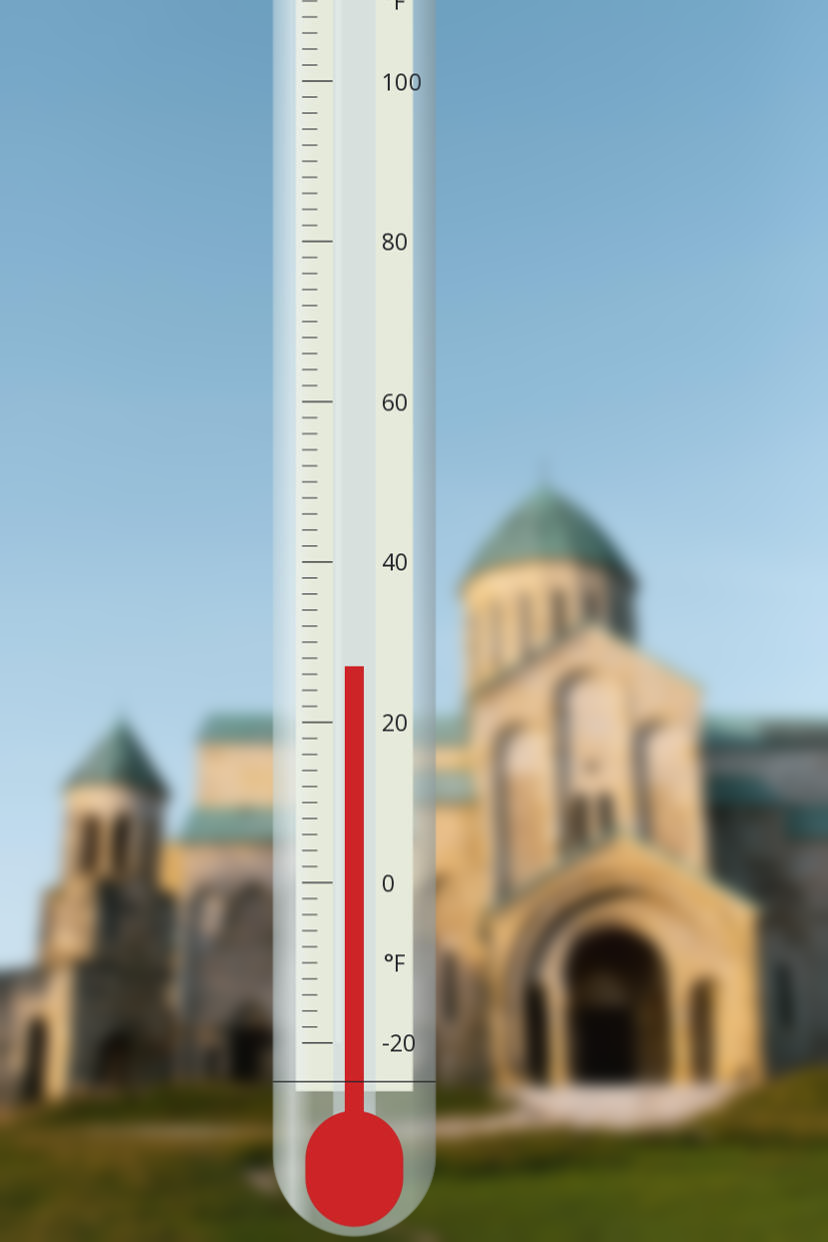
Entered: 27
